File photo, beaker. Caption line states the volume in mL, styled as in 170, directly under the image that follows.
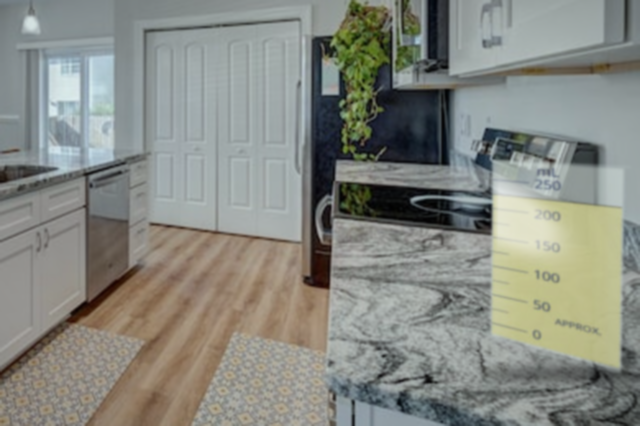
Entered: 225
